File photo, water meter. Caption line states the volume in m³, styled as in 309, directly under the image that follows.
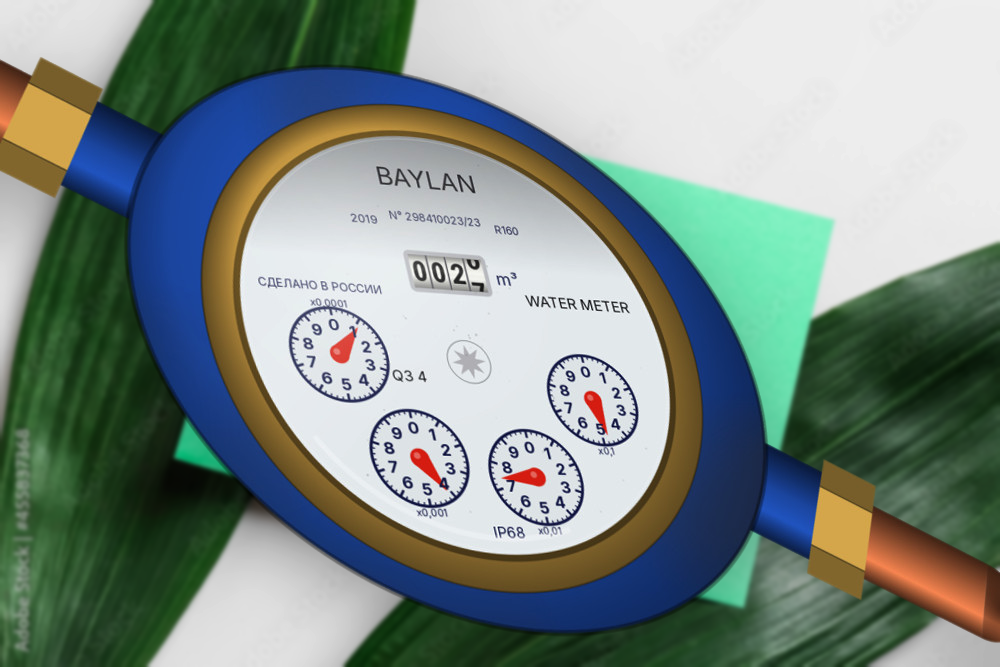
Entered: 26.4741
